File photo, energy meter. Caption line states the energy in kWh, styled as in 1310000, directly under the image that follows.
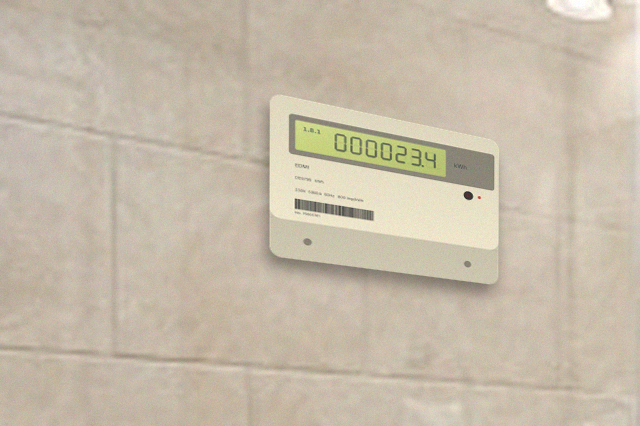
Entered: 23.4
